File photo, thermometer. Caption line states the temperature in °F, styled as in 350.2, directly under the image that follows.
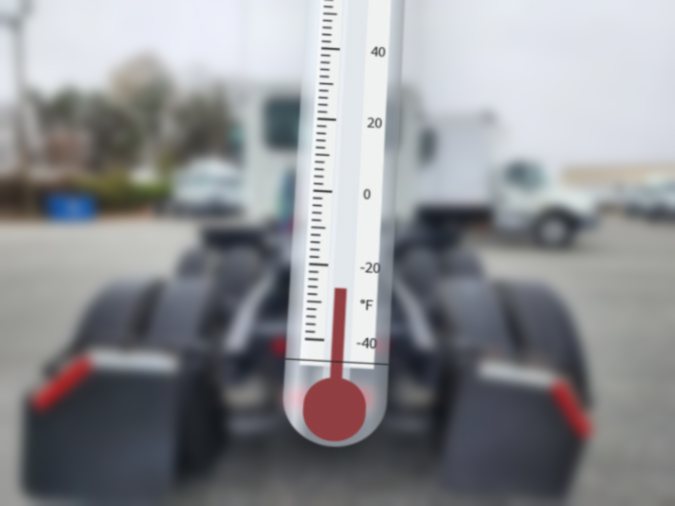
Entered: -26
